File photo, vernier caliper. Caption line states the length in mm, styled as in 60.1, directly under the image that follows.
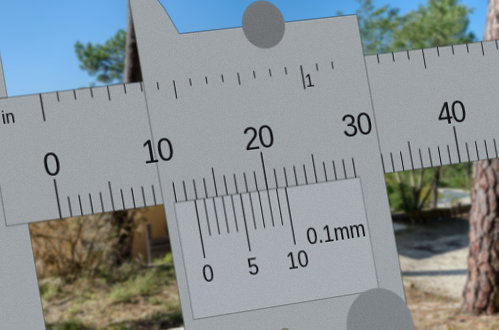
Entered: 12.8
